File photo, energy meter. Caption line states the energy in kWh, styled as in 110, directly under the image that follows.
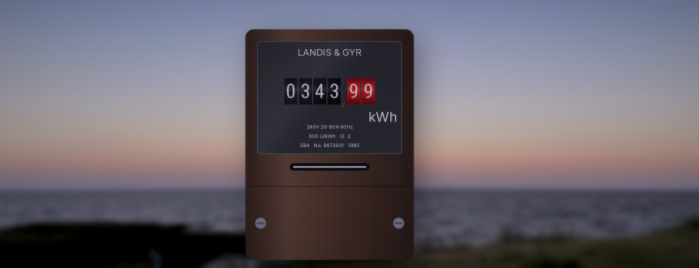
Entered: 343.99
